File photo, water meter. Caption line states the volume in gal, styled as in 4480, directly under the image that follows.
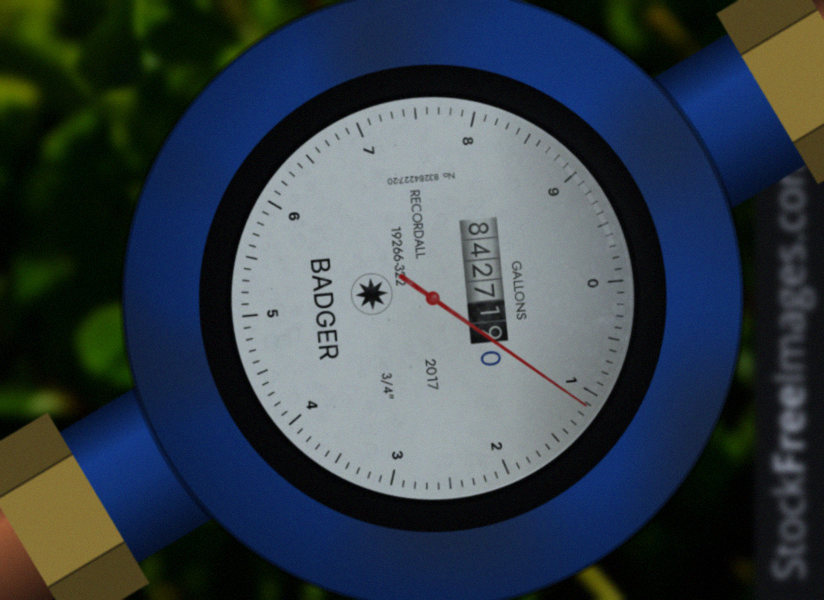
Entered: 8427191.1
